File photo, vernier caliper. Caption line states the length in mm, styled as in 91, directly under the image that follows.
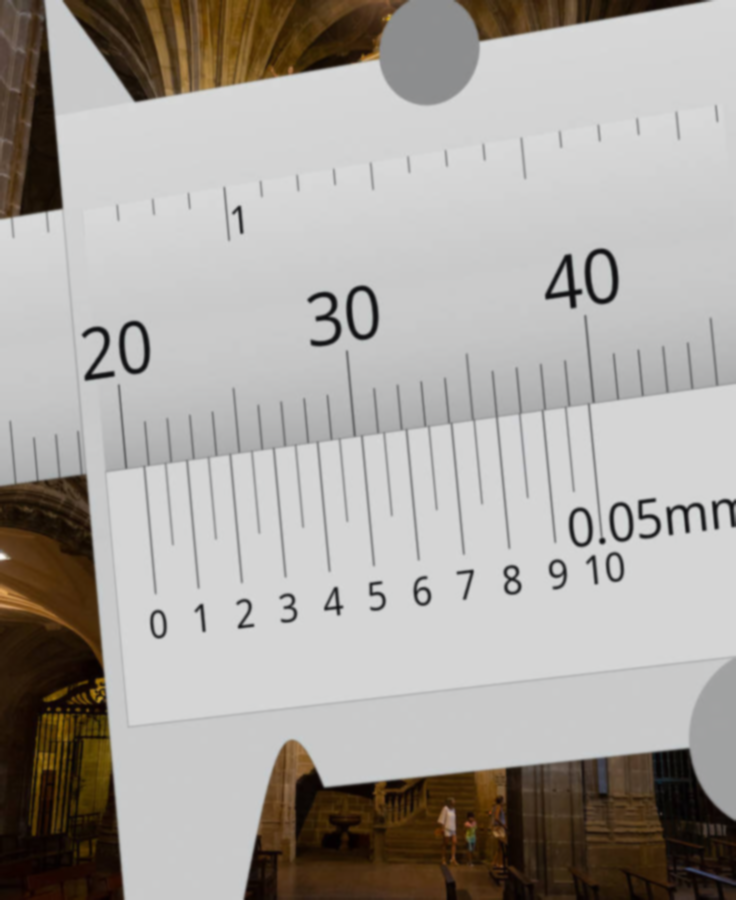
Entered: 20.8
